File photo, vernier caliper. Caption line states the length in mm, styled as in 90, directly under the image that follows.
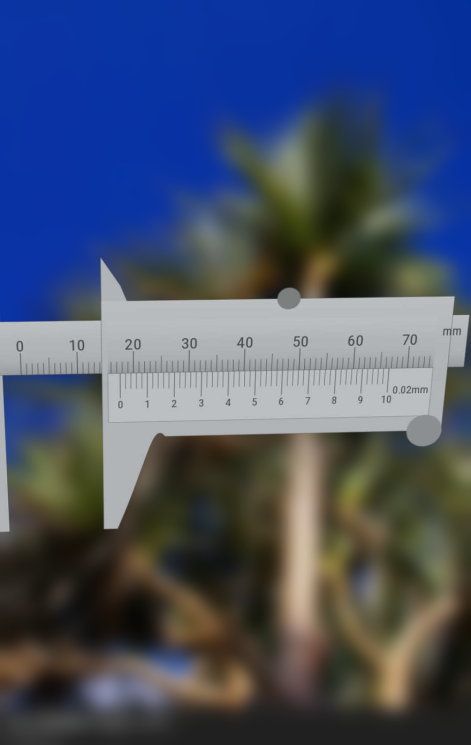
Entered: 17.6
